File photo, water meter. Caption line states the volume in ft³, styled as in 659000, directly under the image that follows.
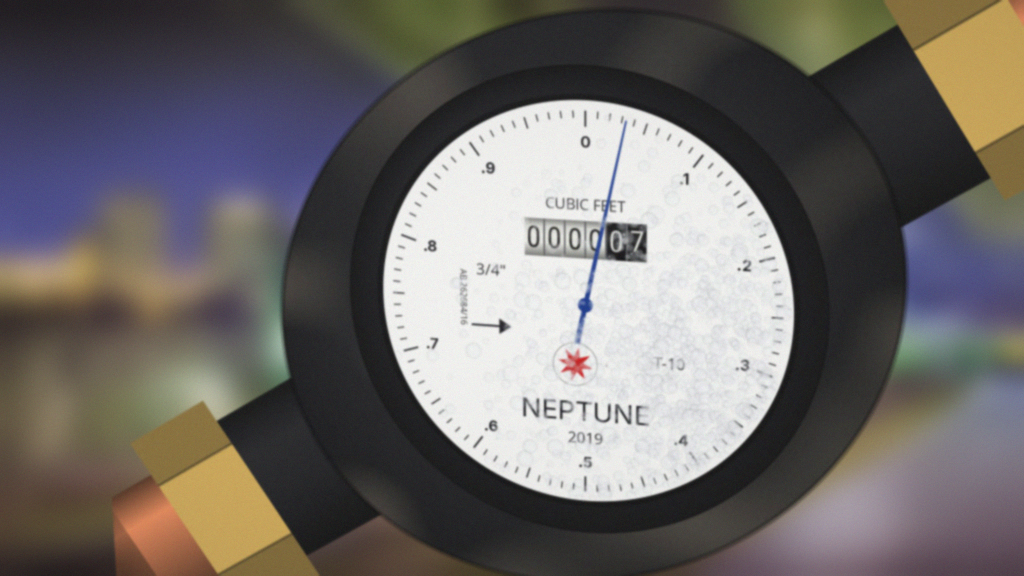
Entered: 7.03
